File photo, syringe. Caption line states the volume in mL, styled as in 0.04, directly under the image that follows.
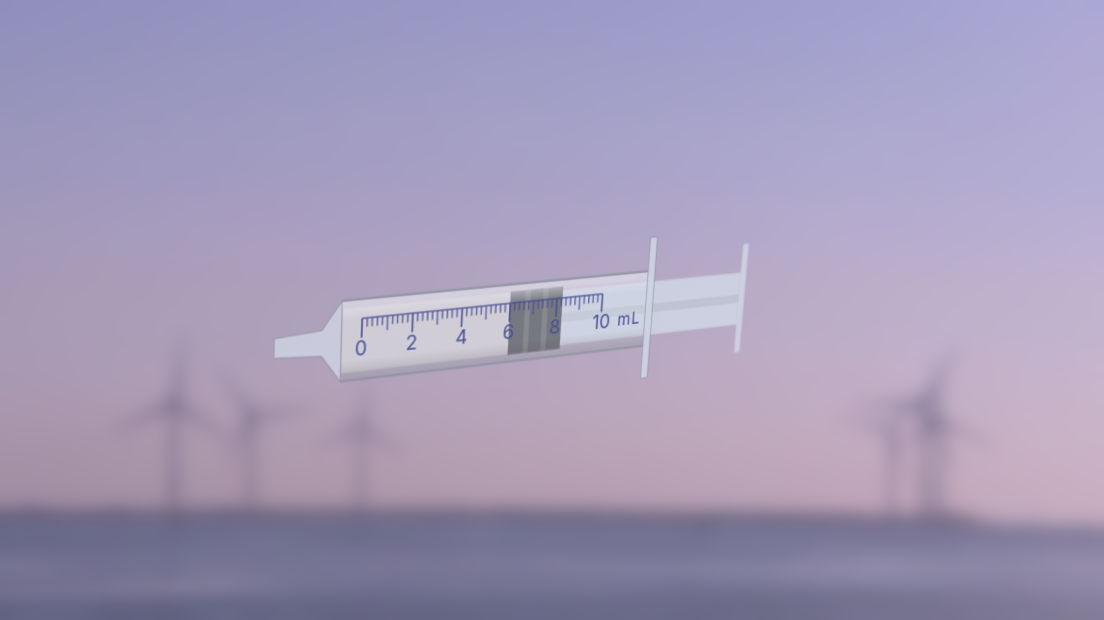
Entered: 6
